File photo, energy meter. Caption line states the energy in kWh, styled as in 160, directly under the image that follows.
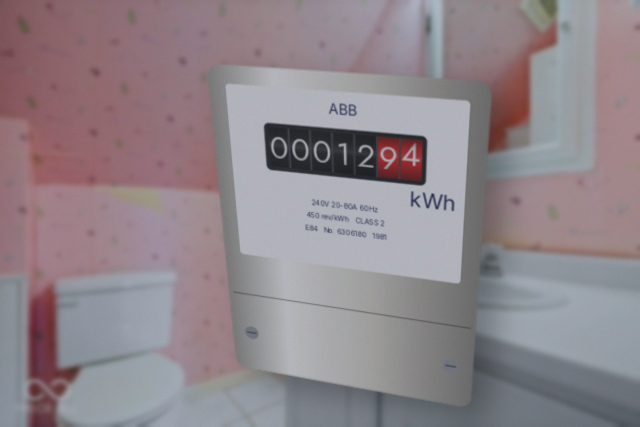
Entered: 12.94
